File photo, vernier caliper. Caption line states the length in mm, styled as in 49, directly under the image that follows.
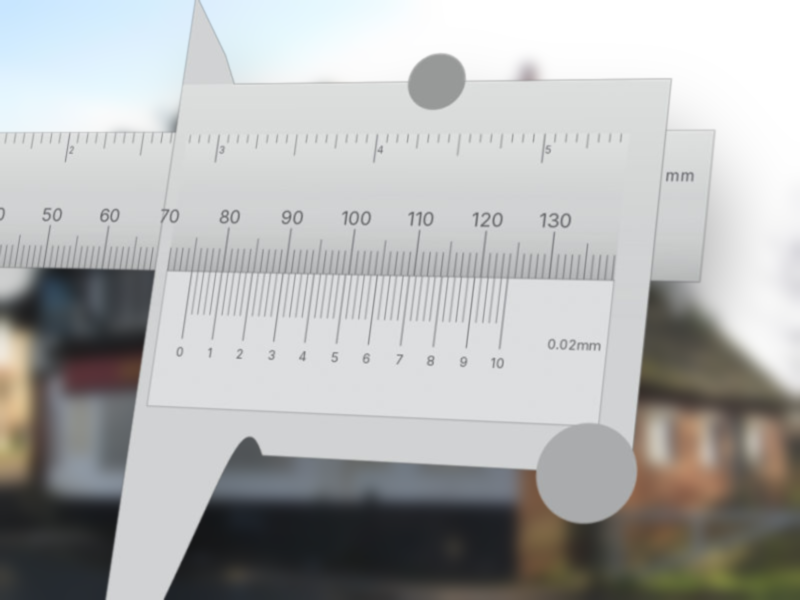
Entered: 75.0
